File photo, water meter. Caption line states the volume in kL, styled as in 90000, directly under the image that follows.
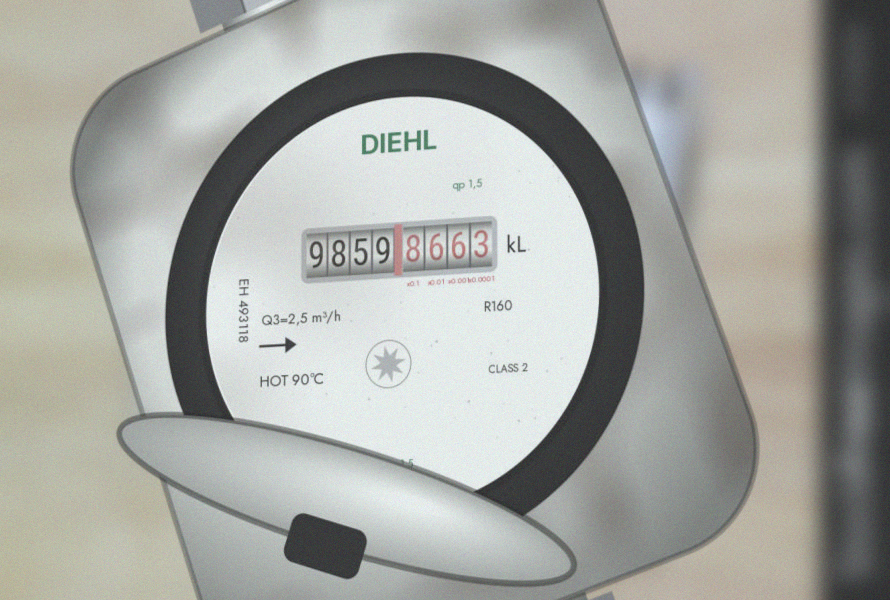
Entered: 9859.8663
